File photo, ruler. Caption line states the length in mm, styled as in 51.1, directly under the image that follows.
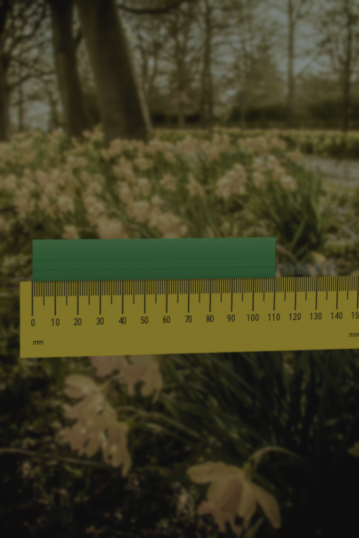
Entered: 110
